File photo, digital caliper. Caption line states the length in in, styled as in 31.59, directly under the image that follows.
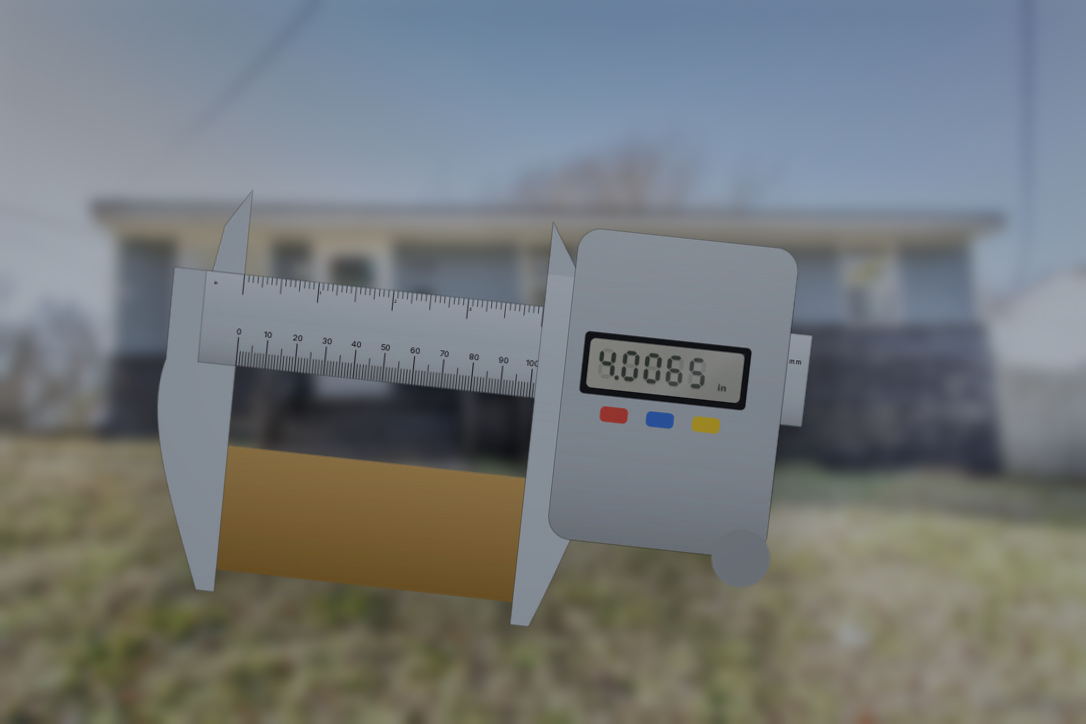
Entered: 4.0065
